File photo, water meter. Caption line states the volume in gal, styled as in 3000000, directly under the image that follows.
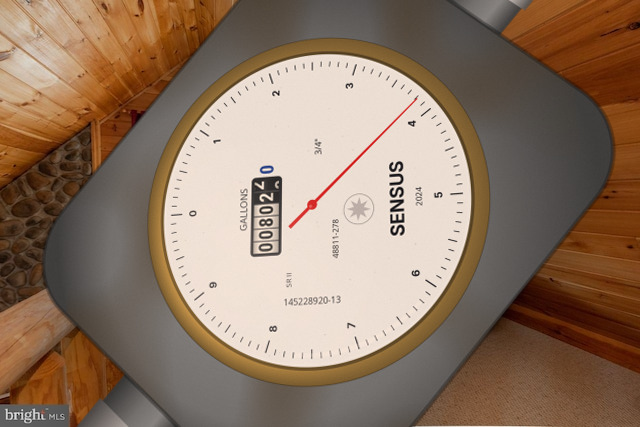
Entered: 80223.8
